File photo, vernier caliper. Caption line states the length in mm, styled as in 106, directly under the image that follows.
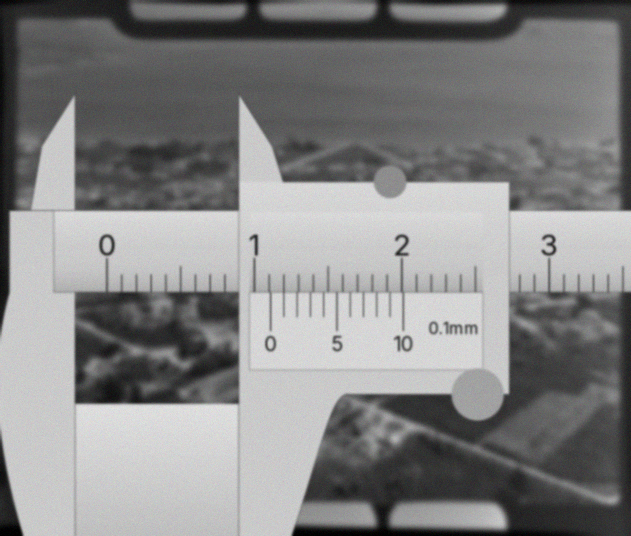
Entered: 11.1
